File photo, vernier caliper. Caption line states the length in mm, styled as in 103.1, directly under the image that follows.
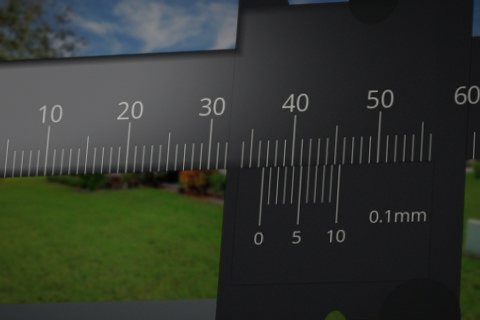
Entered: 36.6
